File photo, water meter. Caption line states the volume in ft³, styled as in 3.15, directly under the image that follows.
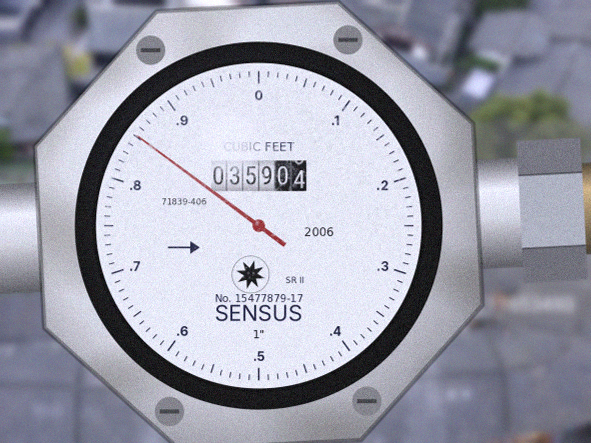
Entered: 35903.85
